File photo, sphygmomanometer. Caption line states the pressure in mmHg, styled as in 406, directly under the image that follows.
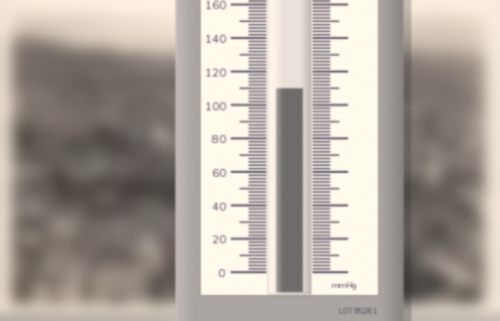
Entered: 110
